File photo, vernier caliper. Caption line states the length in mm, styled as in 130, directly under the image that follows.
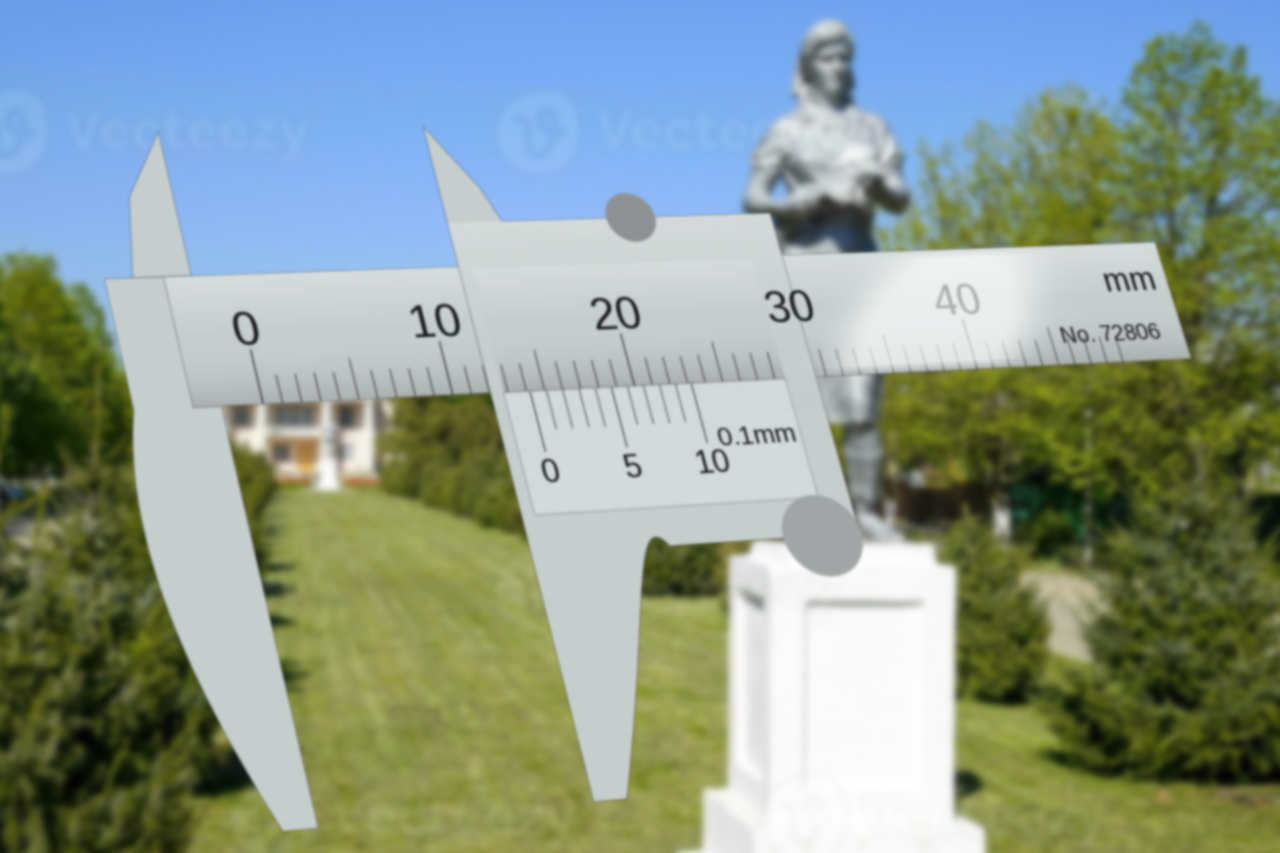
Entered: 14.2
